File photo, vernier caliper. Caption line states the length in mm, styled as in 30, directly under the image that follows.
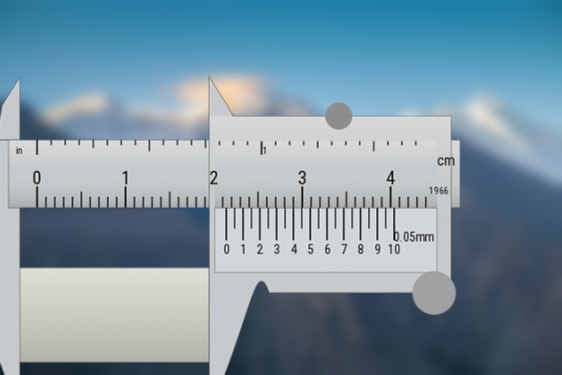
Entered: 21.4
